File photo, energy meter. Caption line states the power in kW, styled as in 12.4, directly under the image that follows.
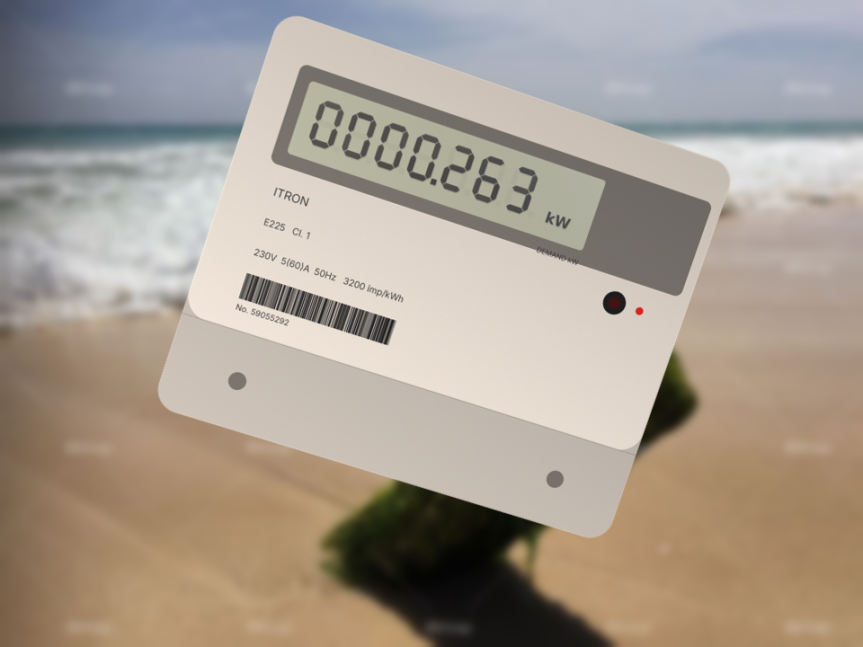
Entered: 0.263
